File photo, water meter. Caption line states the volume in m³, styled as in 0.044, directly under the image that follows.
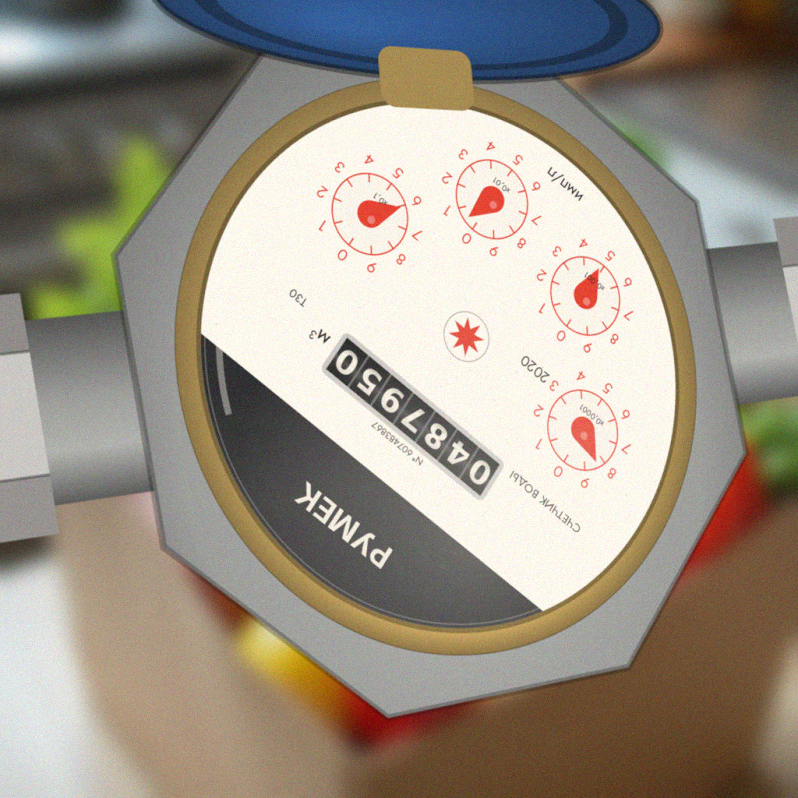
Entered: 487950.6048
